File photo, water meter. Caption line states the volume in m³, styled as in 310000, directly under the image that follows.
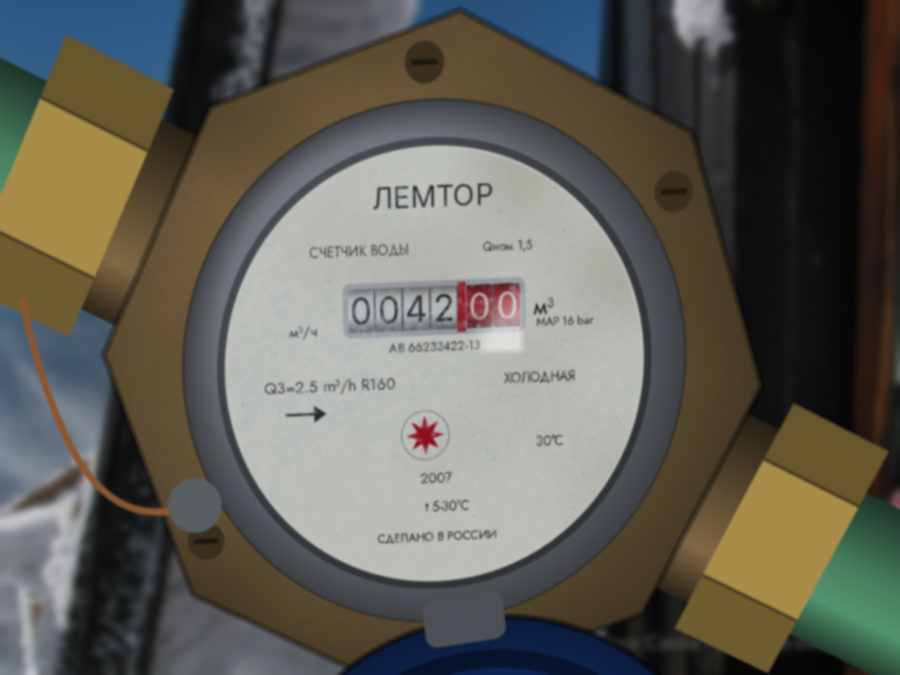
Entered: 42.00
